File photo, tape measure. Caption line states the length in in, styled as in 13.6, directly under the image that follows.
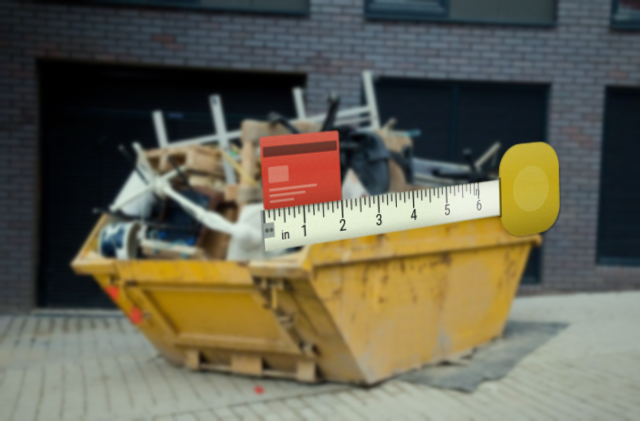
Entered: 2
